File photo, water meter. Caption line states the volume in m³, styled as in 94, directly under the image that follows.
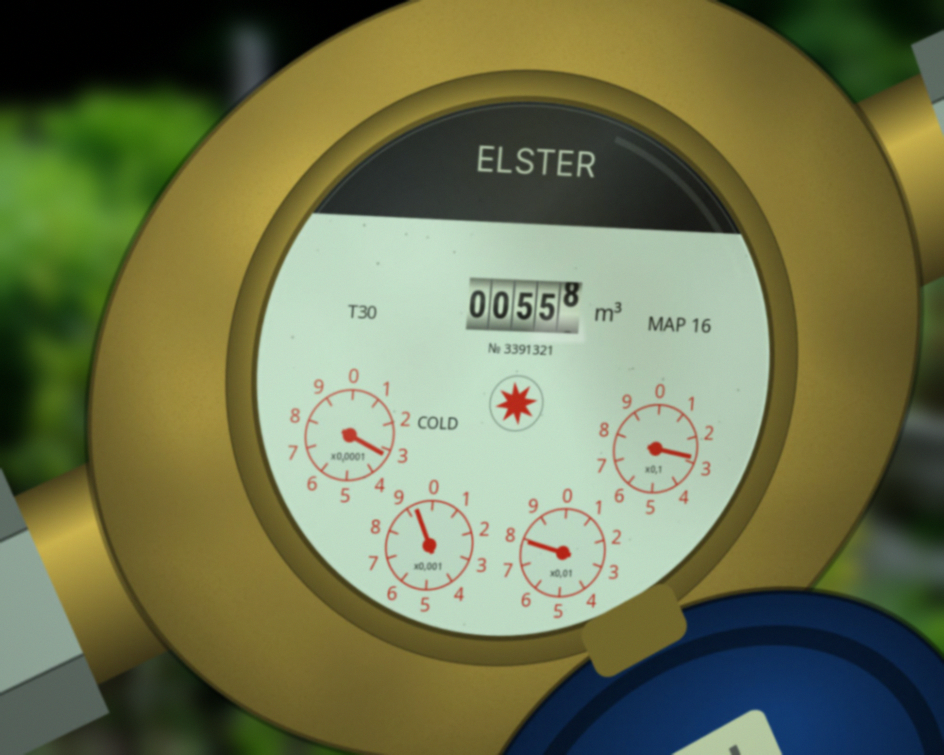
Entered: 558.2793
